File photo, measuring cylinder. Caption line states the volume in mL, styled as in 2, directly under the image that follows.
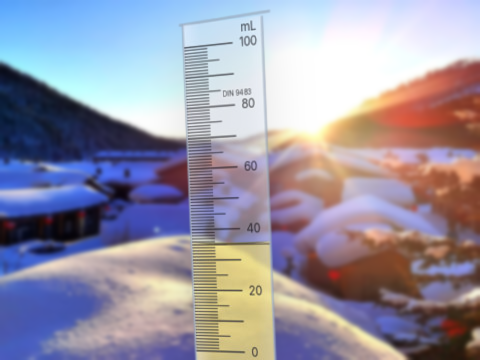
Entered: 35
